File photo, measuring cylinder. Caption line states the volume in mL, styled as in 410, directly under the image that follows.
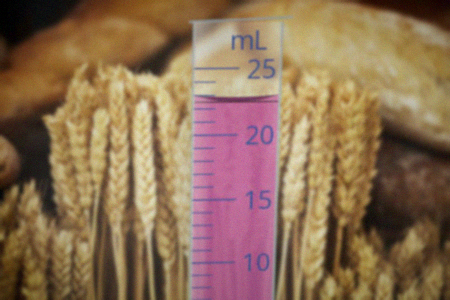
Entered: 22.5
